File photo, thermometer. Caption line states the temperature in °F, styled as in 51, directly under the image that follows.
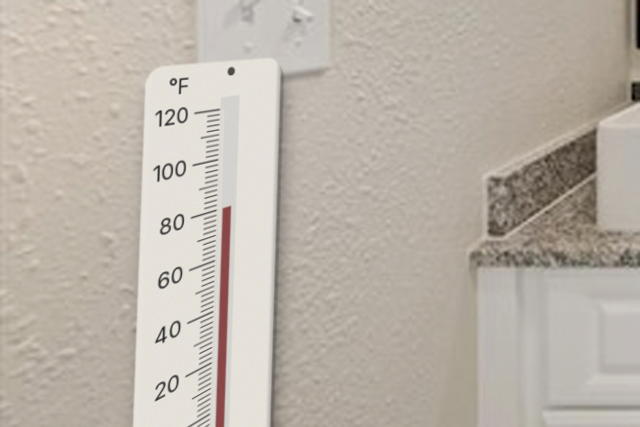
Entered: 80
